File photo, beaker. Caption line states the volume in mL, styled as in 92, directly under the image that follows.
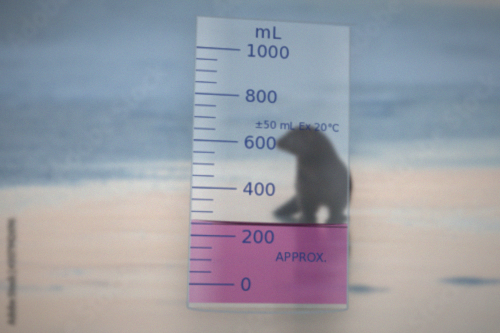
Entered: 250
